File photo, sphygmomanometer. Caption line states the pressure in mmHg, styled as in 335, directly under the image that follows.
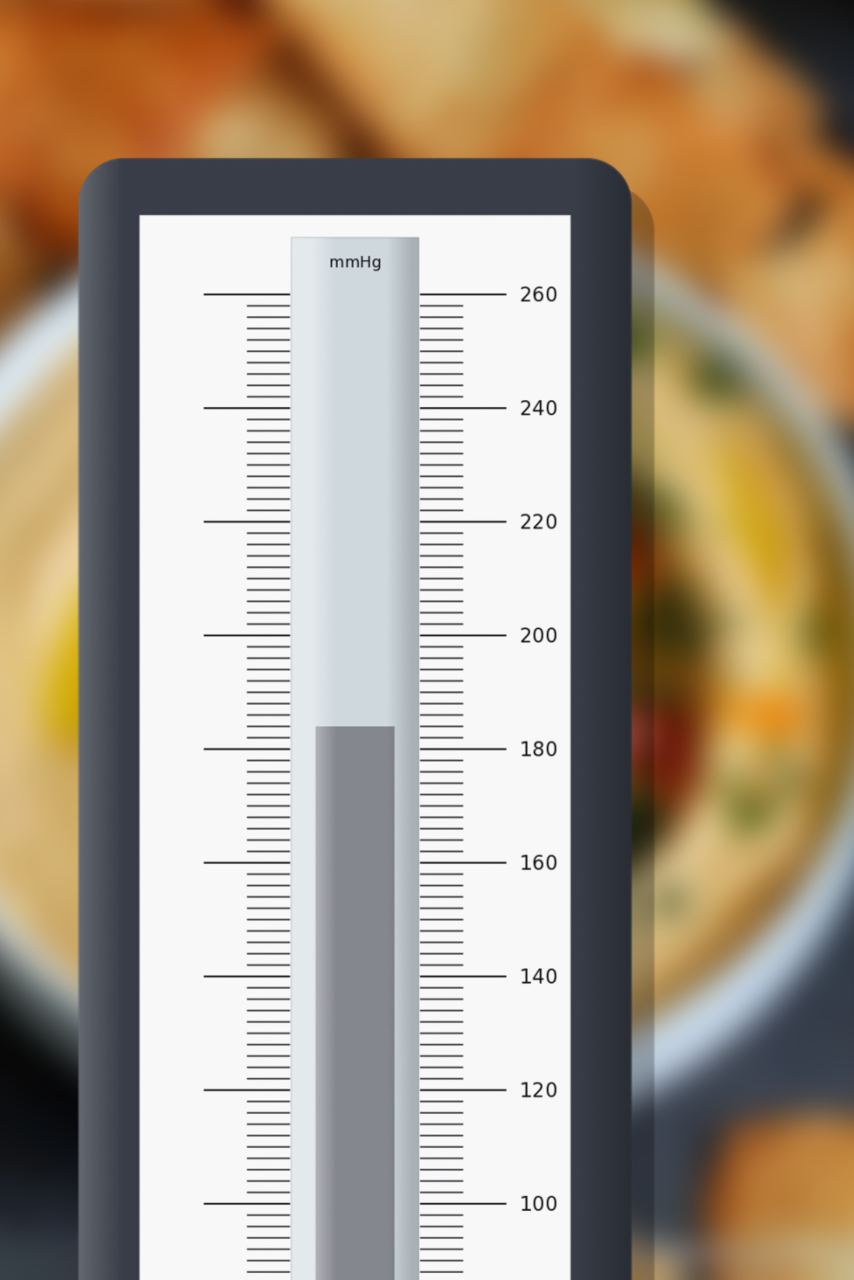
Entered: 184
